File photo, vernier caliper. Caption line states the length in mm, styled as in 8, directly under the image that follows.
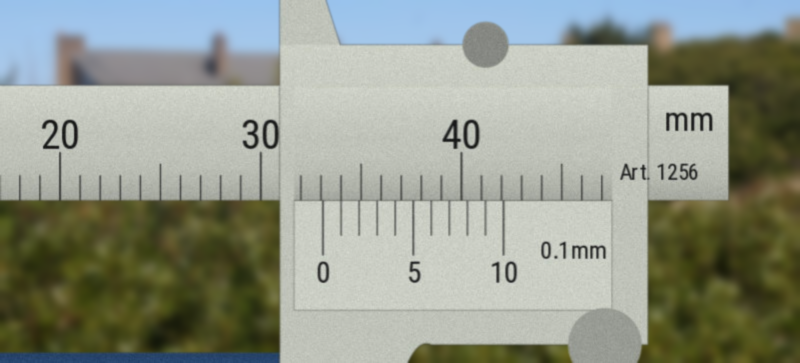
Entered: 33.1
